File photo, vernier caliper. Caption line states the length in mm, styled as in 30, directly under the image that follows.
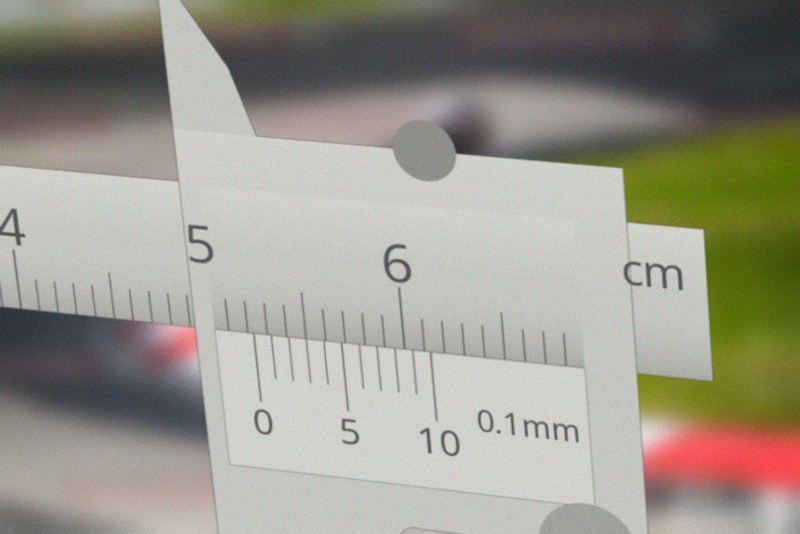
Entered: 52.3
